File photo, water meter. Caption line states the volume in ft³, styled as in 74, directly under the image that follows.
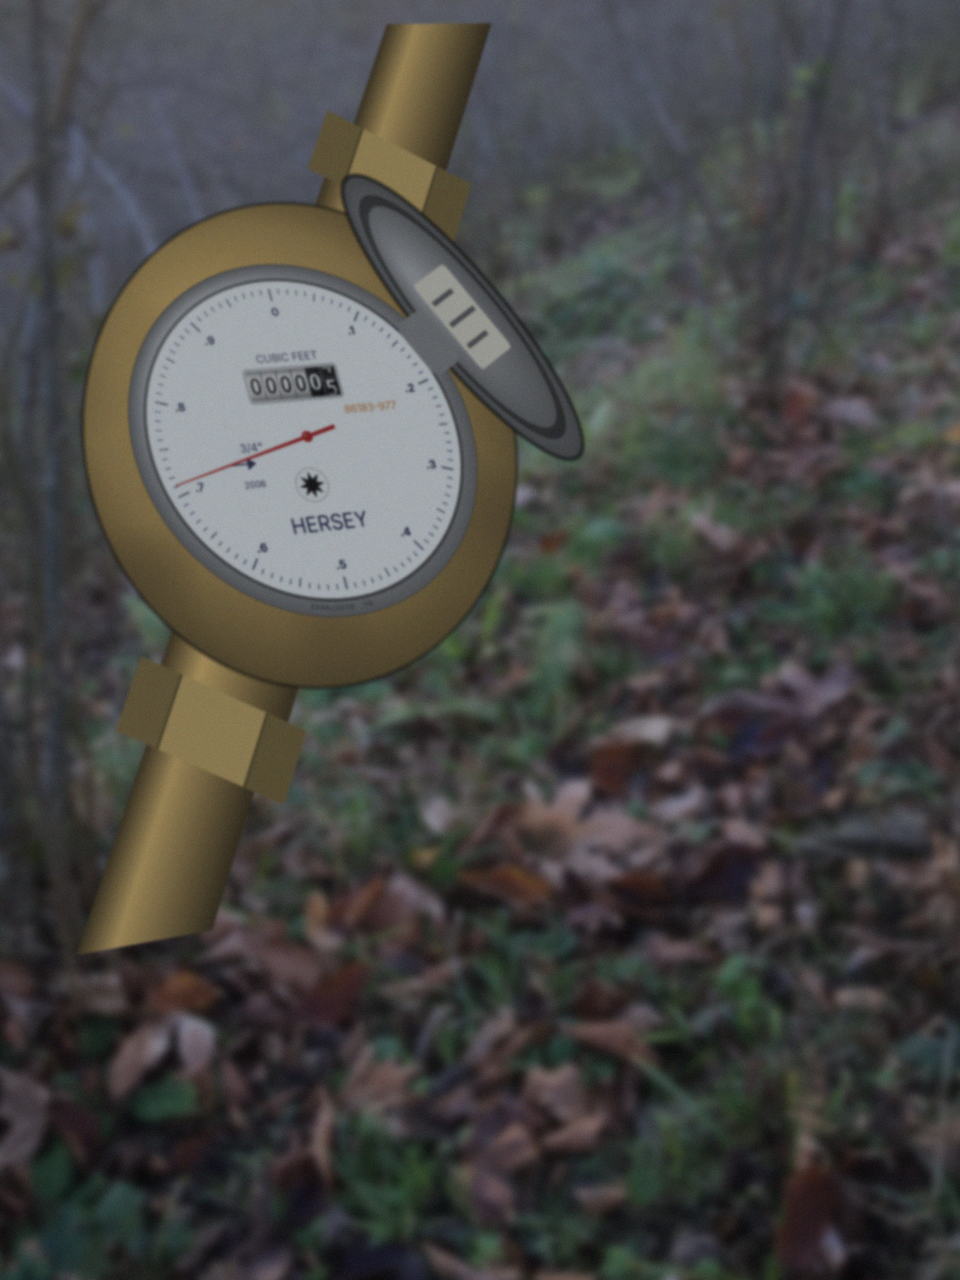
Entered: 4.71
